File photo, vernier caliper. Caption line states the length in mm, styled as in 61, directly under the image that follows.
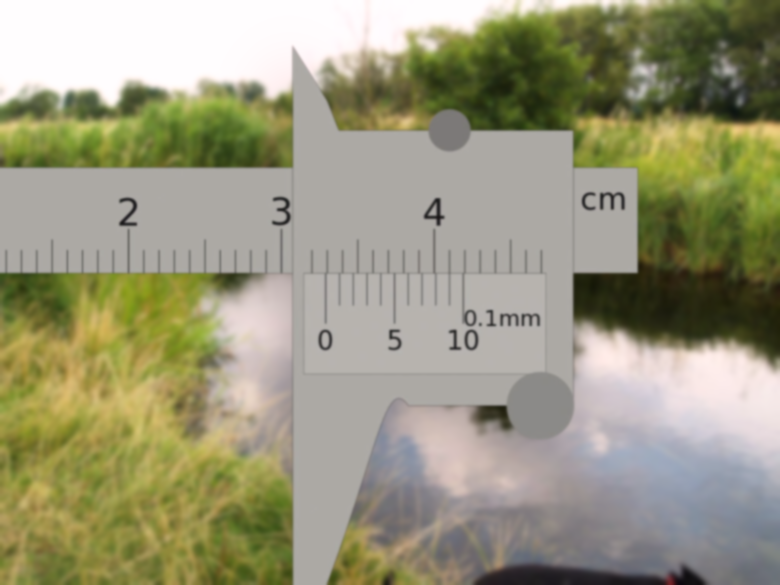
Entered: 32.9
